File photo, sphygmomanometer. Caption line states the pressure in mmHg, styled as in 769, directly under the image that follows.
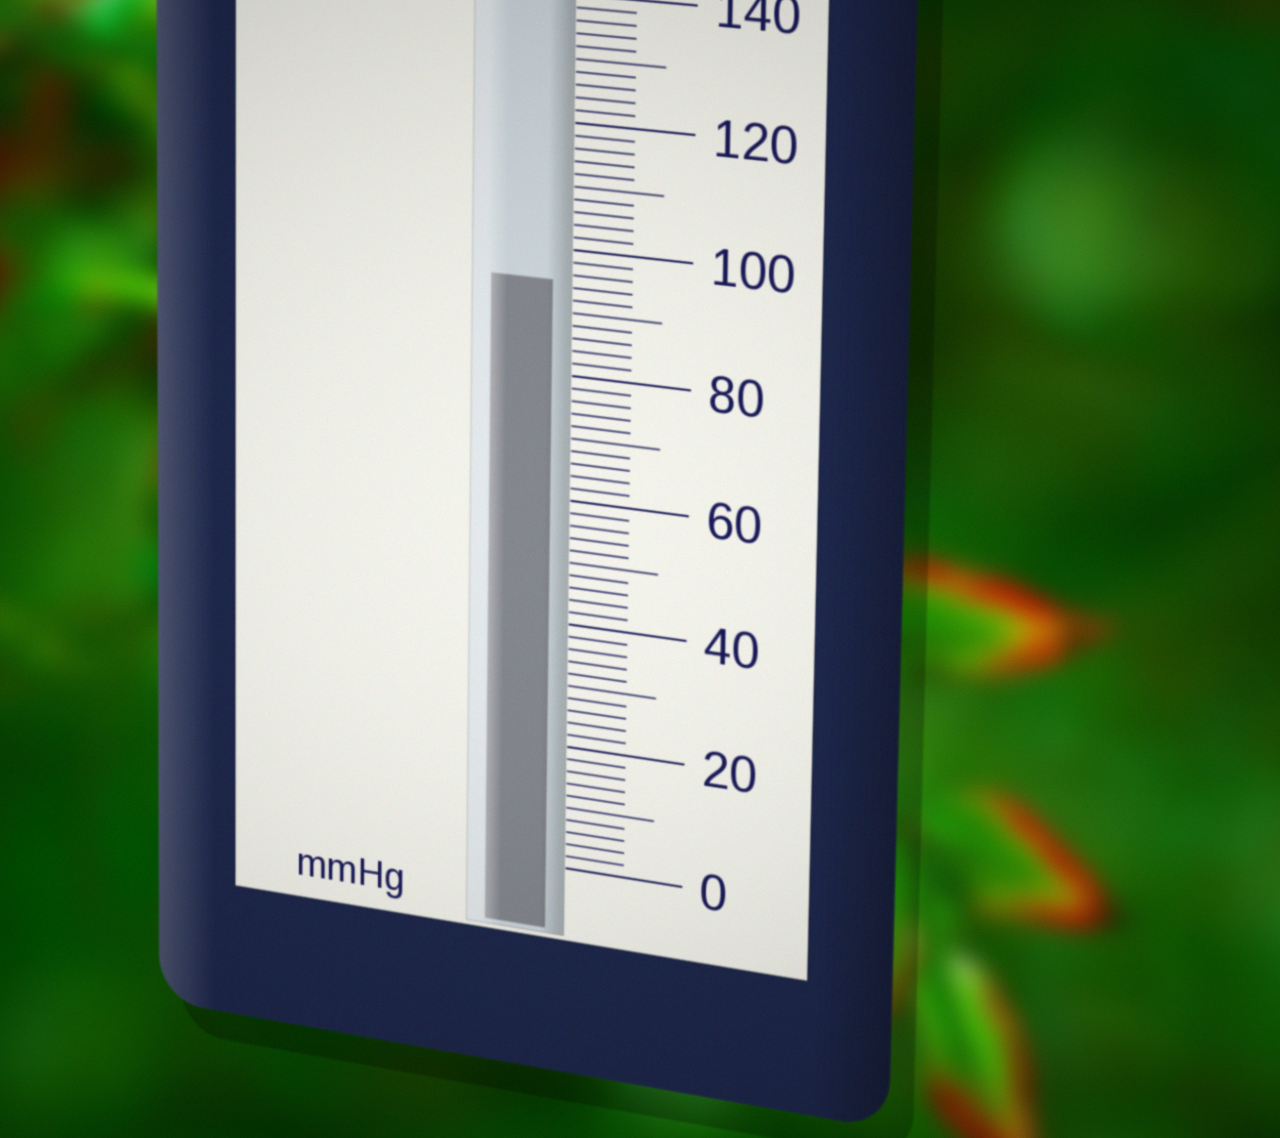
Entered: 95
